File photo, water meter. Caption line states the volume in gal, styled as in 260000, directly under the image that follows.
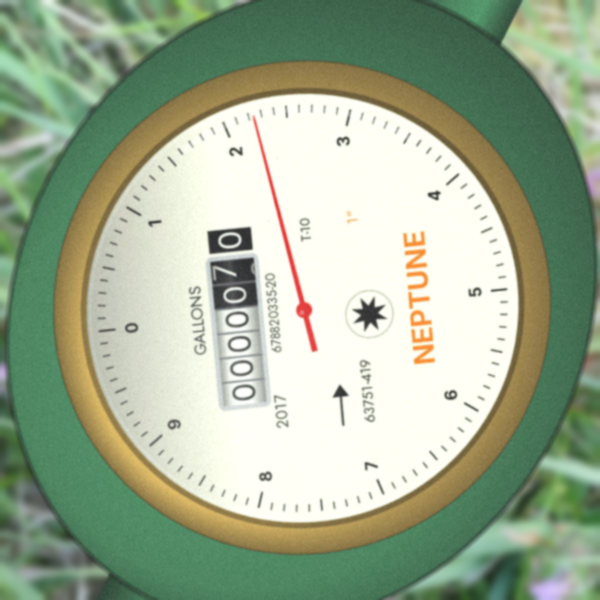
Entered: 72.2
